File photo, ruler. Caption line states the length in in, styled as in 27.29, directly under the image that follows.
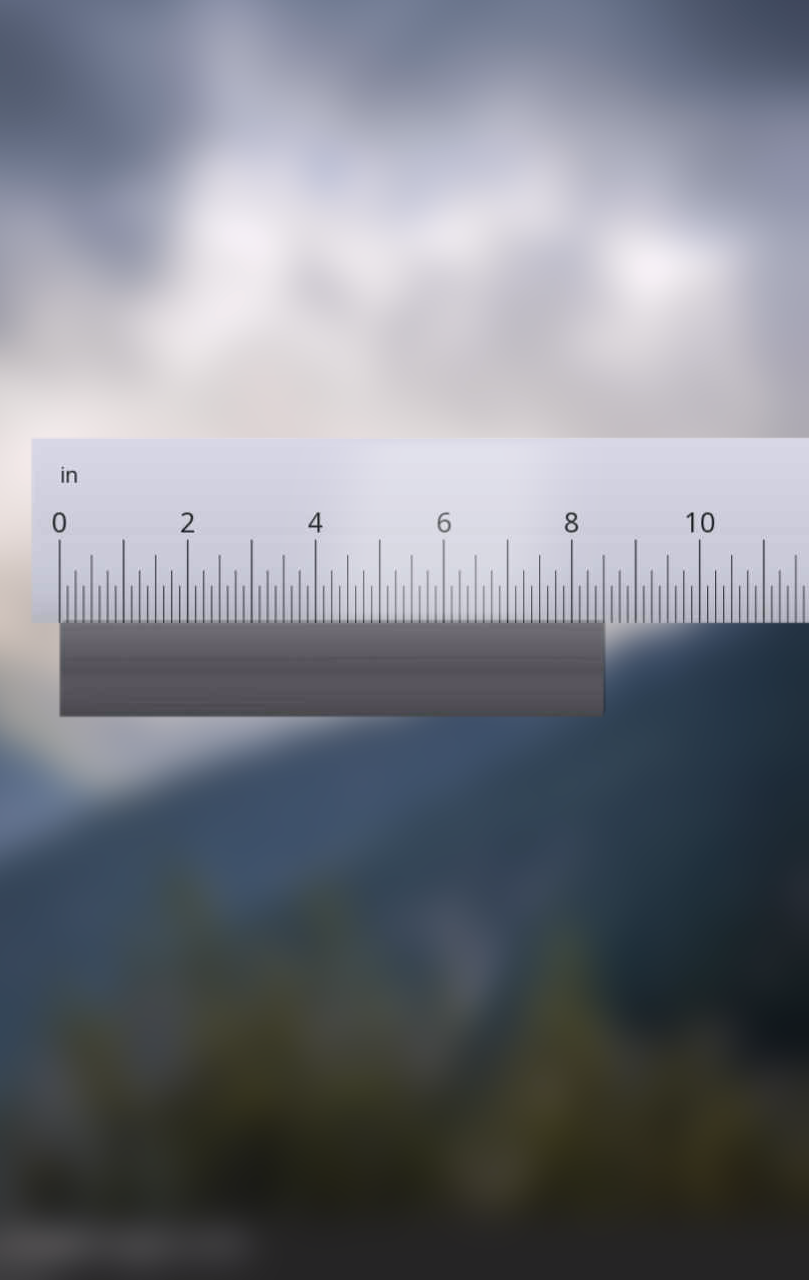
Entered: 8.5
